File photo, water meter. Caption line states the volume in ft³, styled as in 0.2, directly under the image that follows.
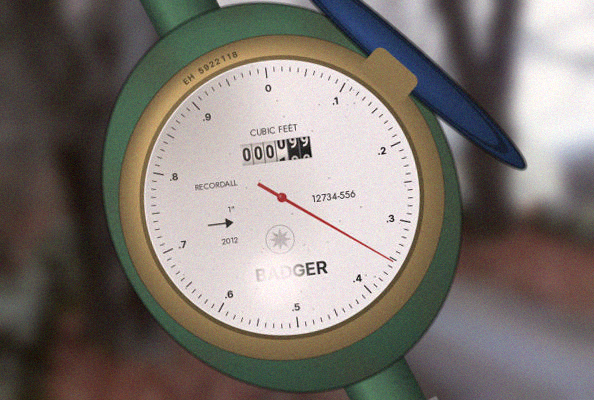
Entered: 99.35
